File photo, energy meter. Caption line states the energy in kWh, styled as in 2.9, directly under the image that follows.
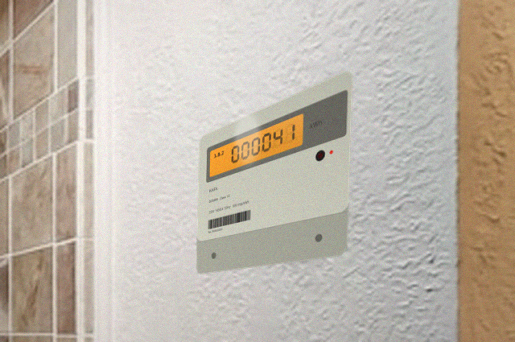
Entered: 41
